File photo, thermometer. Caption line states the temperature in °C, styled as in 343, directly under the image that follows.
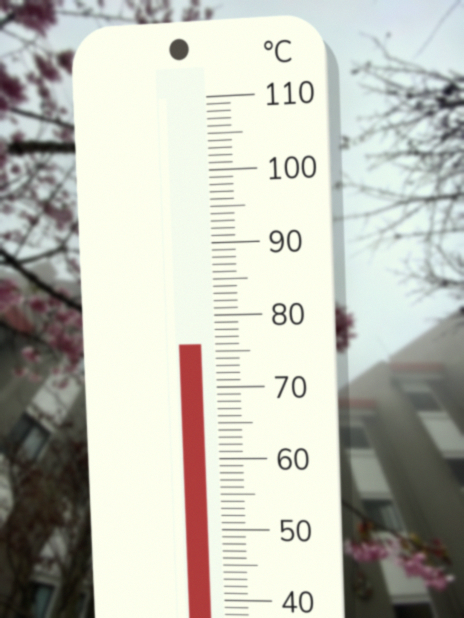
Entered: 76
